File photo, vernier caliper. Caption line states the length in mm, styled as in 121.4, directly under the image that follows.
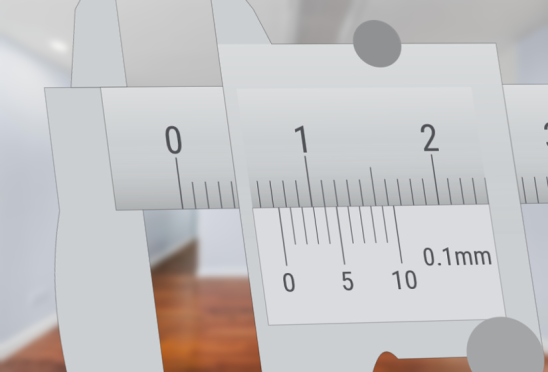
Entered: 7.4
